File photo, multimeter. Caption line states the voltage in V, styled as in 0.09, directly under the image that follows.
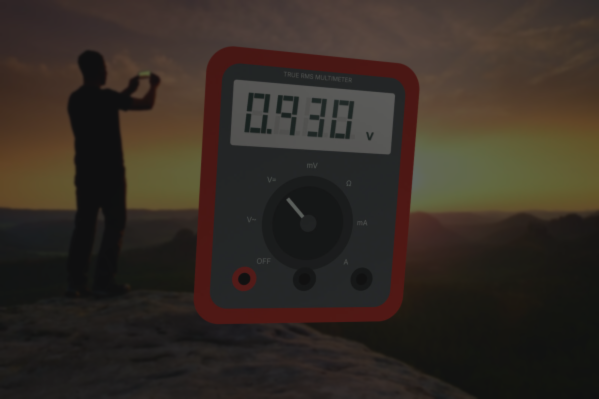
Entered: 0.930
